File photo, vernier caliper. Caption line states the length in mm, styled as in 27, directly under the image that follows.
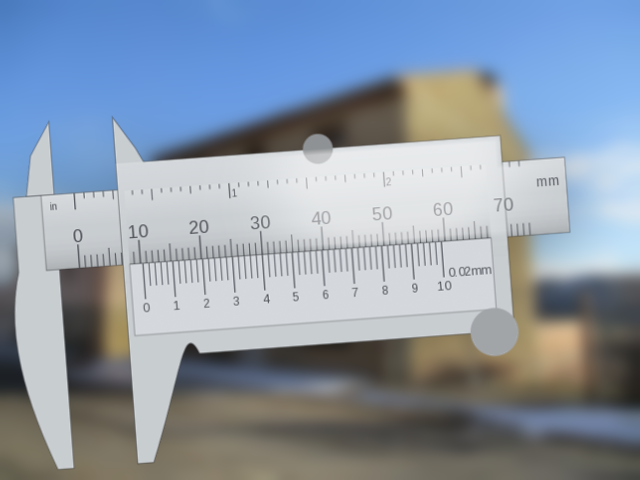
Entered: 10.4
